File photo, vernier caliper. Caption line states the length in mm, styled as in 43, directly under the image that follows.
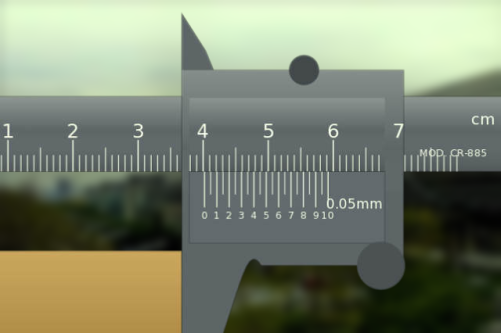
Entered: 40.2
